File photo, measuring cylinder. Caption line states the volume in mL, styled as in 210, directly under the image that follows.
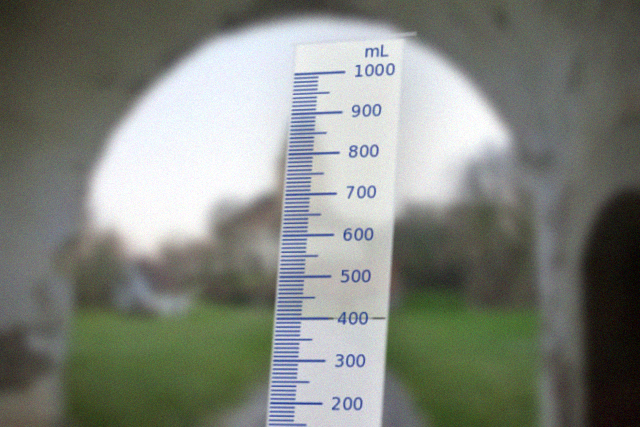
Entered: 400
